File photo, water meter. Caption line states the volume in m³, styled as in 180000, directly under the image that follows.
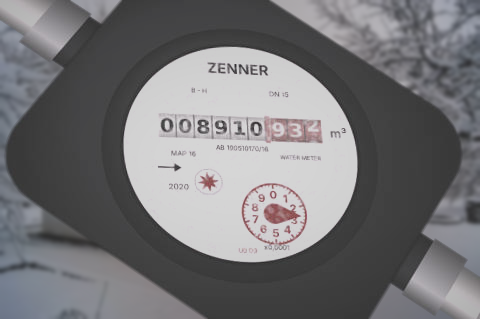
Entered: 8910.9322
